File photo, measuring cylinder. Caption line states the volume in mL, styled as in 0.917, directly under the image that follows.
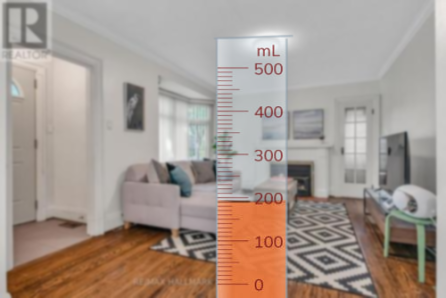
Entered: 190
